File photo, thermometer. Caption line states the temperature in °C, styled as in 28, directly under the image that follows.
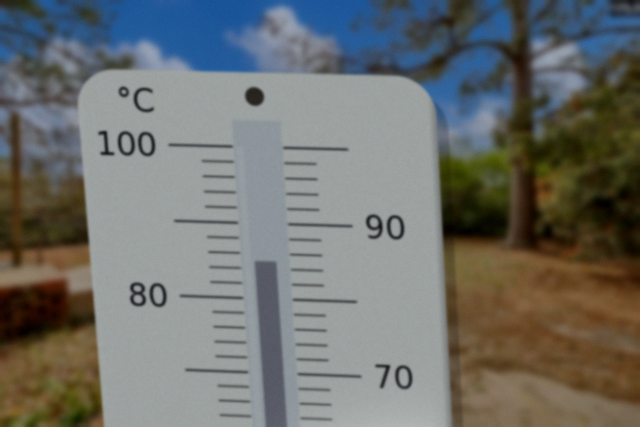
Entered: 85
